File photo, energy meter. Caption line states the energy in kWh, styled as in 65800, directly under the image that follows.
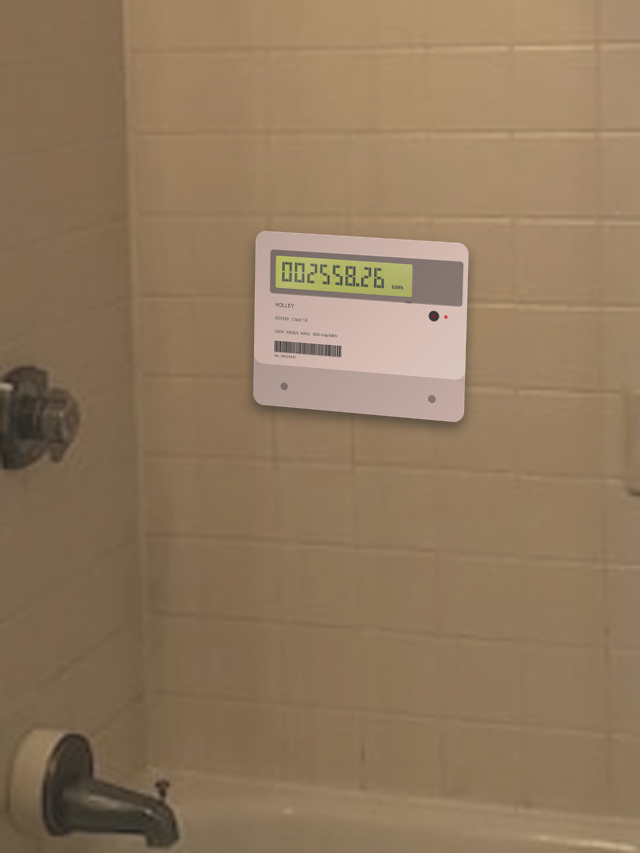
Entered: 2558.26
